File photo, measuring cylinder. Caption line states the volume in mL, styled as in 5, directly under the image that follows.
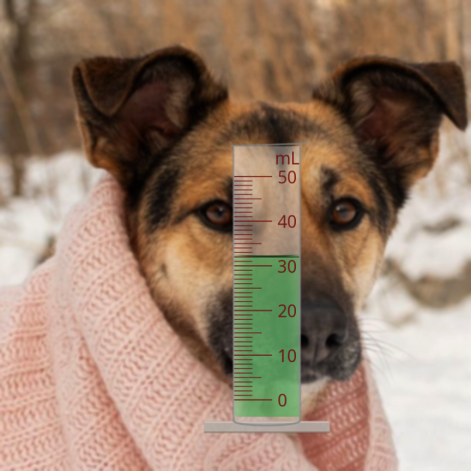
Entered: 32
